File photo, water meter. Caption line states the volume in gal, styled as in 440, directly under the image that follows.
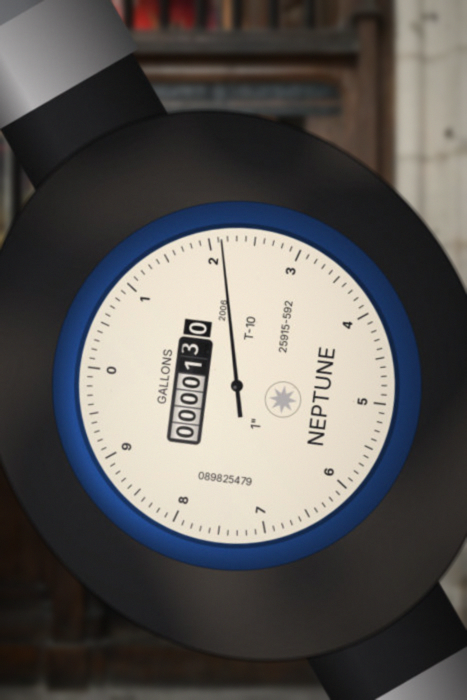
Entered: 132.1
